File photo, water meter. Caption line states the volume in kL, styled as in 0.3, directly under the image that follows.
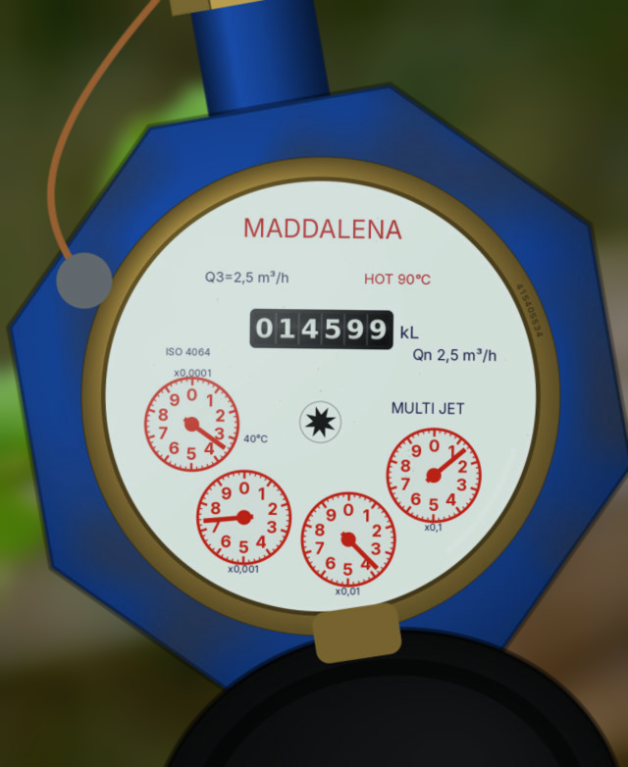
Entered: 14599.1373
